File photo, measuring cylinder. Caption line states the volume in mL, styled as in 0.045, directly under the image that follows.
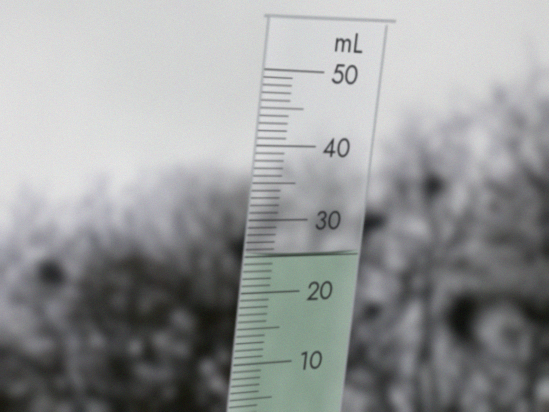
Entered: 25
